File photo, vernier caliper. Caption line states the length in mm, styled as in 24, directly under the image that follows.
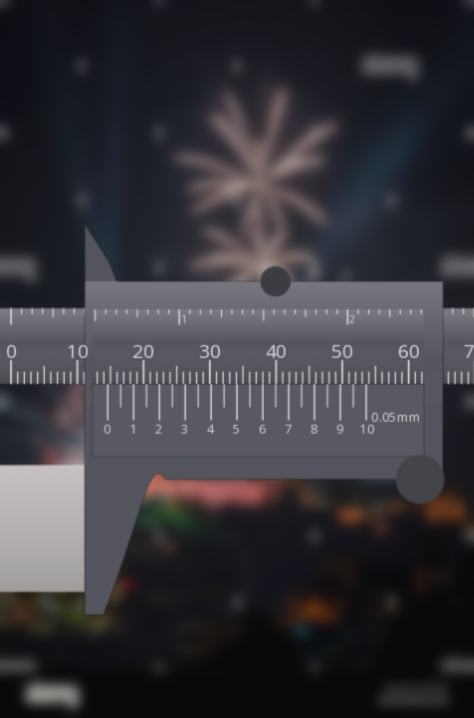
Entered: 14.6
